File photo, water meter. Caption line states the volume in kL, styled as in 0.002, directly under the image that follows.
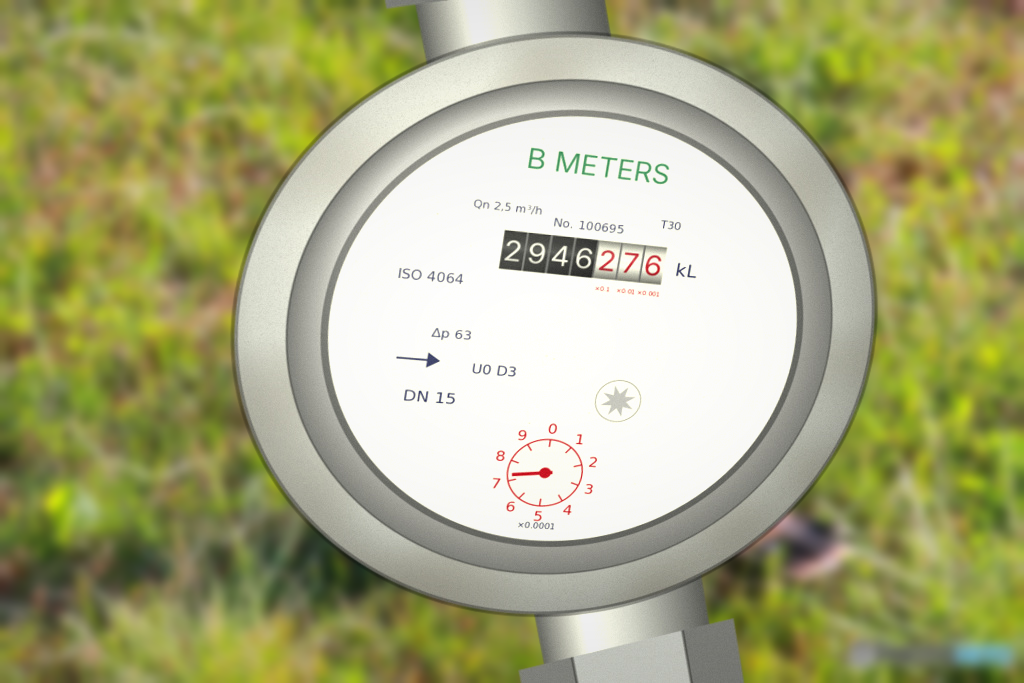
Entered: 2946.2767
